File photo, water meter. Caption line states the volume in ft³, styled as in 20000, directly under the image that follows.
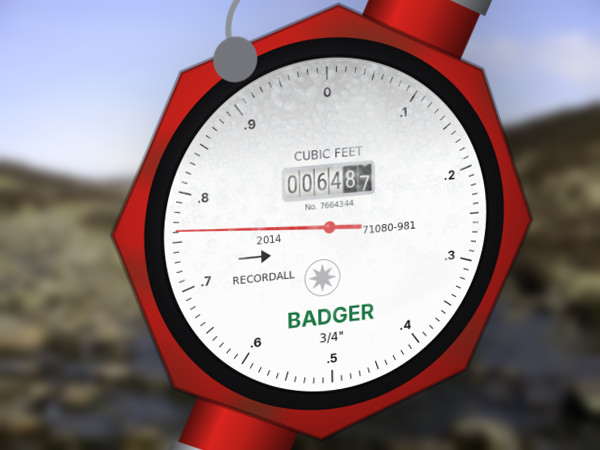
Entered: 6486.76
